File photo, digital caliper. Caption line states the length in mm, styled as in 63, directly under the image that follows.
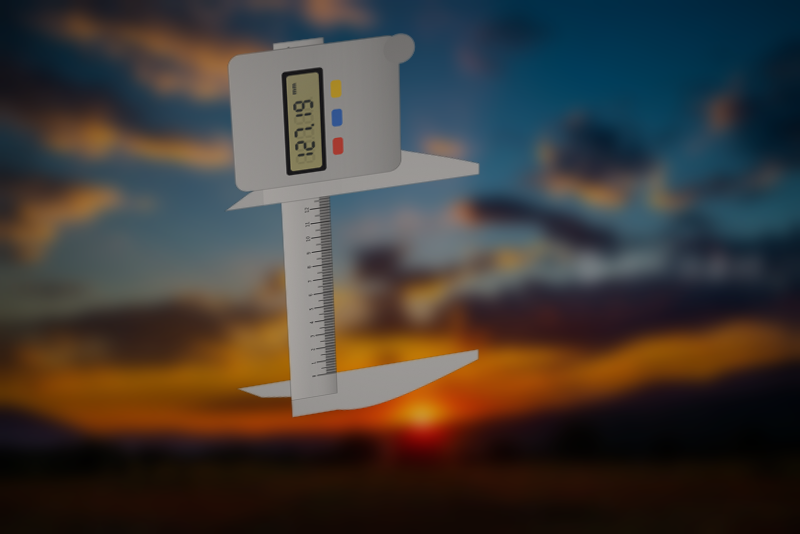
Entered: 127.19
